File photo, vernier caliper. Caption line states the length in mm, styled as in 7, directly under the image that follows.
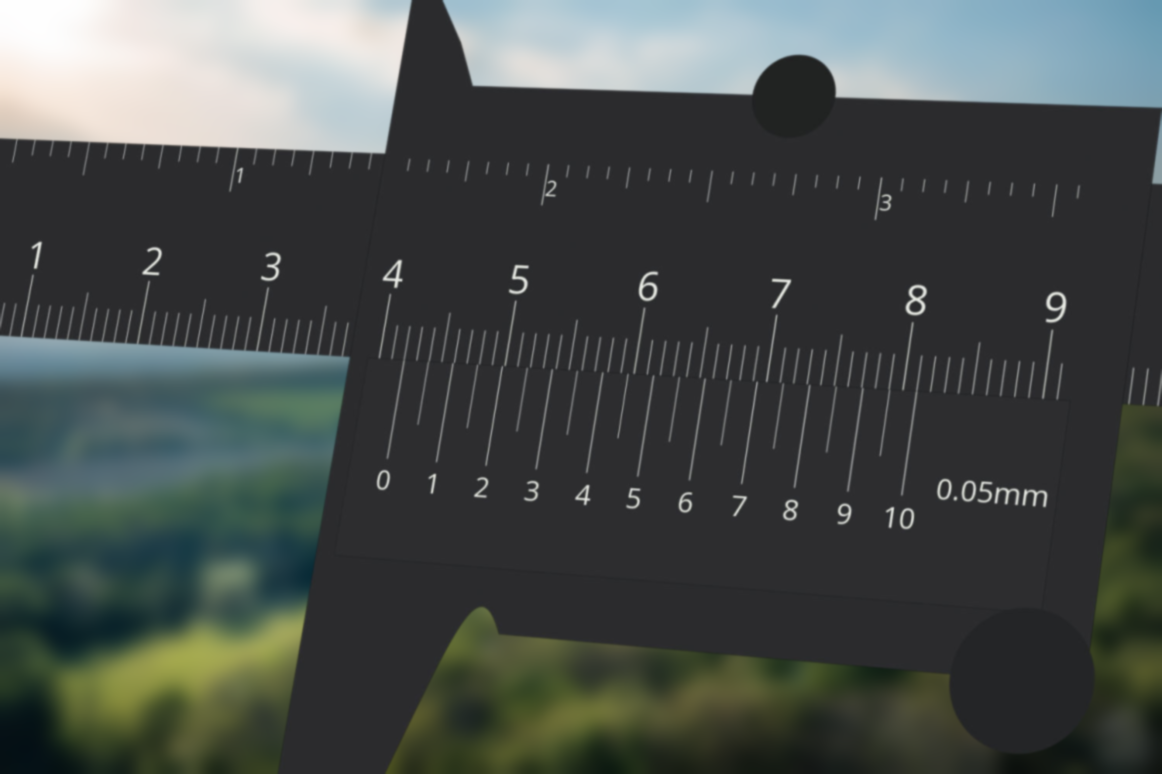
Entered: 42.0
